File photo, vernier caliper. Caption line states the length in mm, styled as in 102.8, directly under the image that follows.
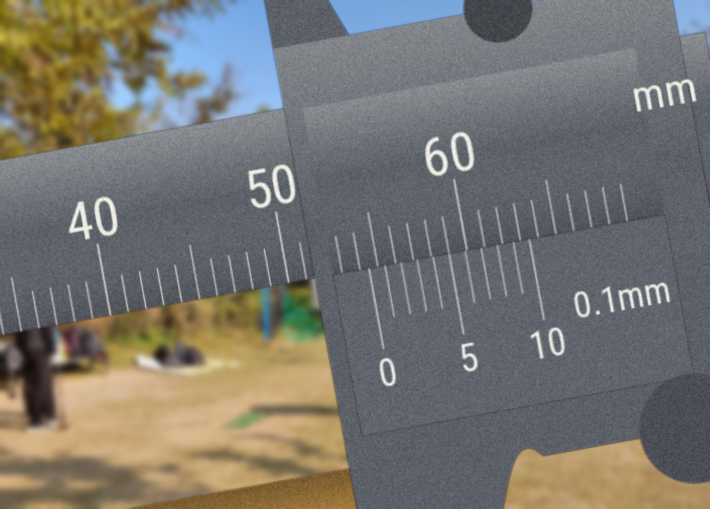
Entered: 54.5
